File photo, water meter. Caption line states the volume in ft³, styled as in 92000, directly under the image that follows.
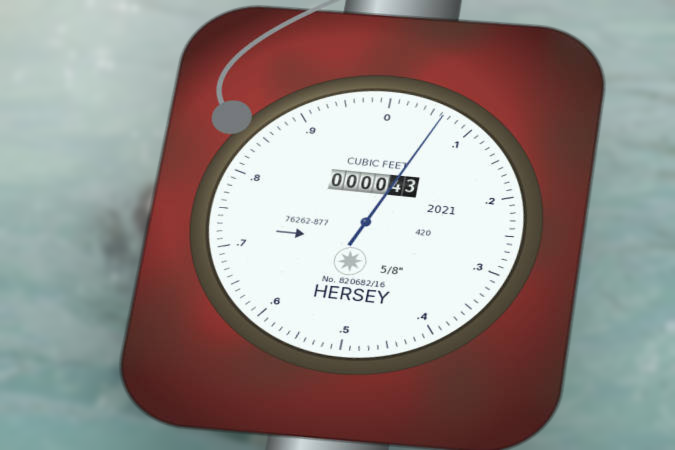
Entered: 43.06
